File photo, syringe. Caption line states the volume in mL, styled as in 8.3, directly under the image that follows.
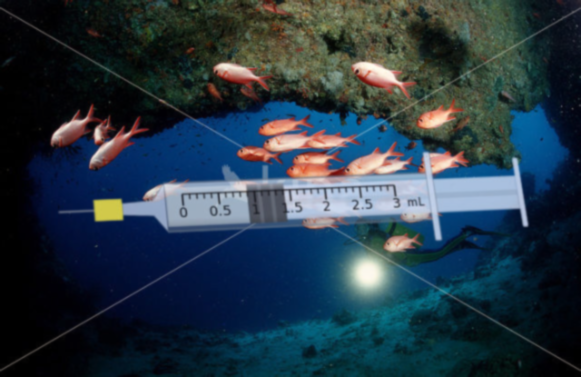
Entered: 0.9
